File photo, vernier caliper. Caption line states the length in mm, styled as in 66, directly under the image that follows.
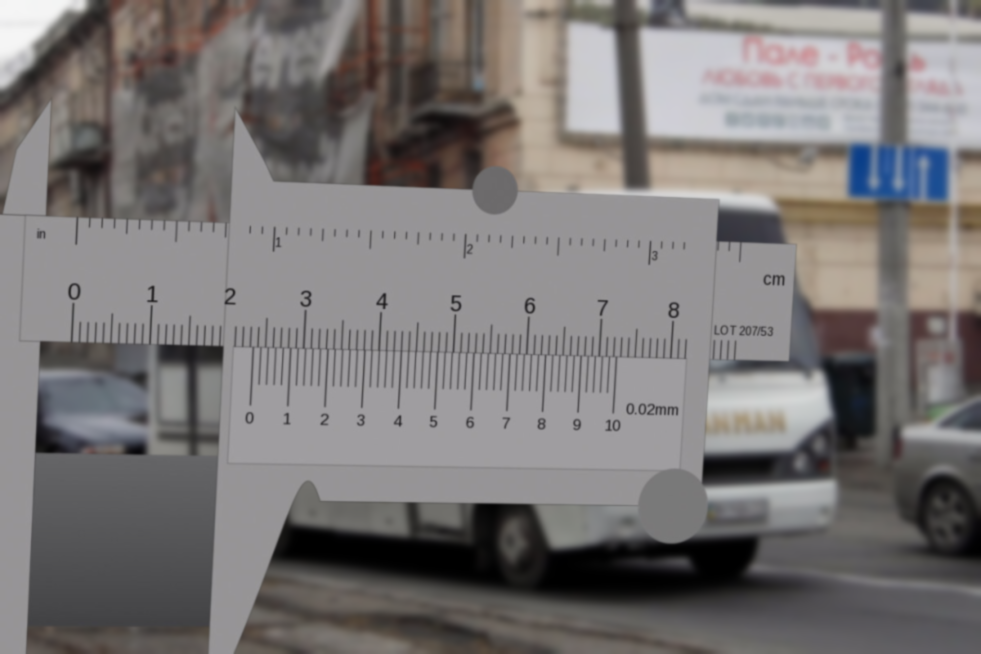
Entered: 23.4
